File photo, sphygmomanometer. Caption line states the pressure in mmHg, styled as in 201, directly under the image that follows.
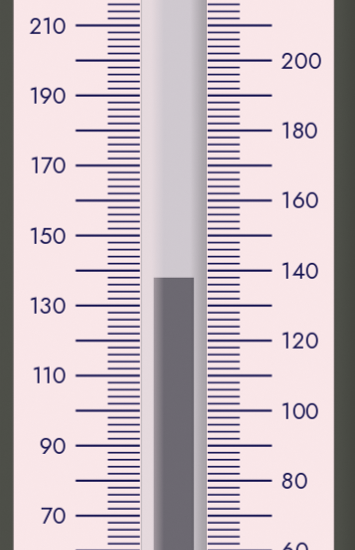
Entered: 138
